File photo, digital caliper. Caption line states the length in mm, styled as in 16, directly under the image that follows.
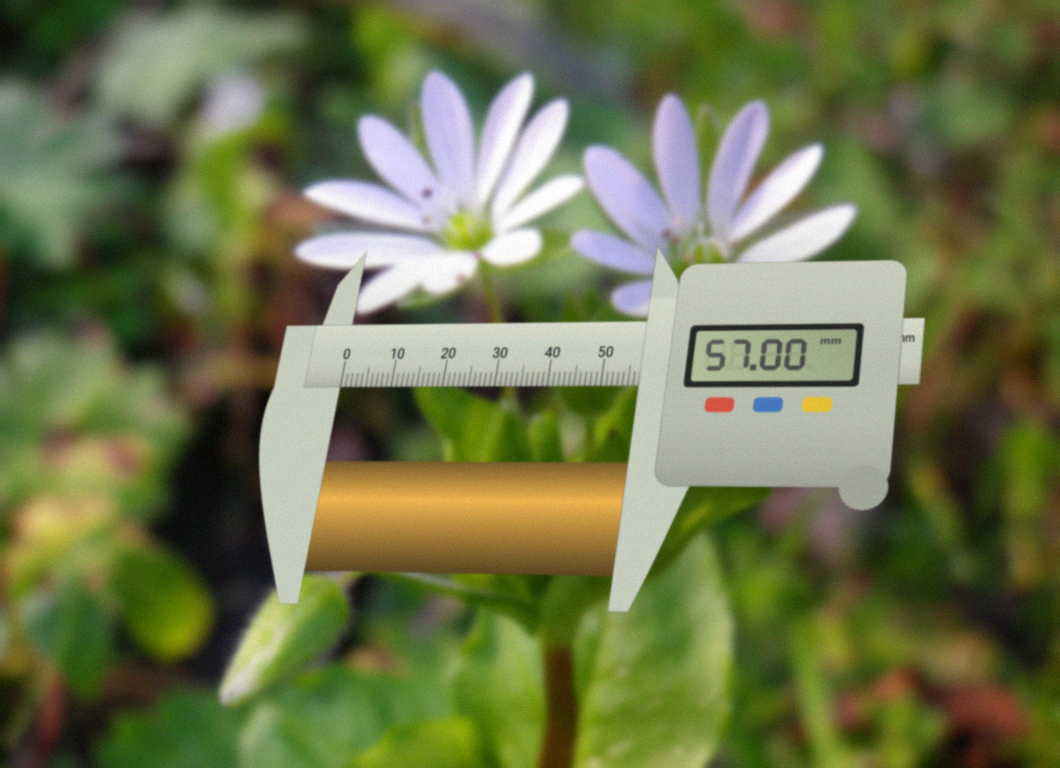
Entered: 57.00
